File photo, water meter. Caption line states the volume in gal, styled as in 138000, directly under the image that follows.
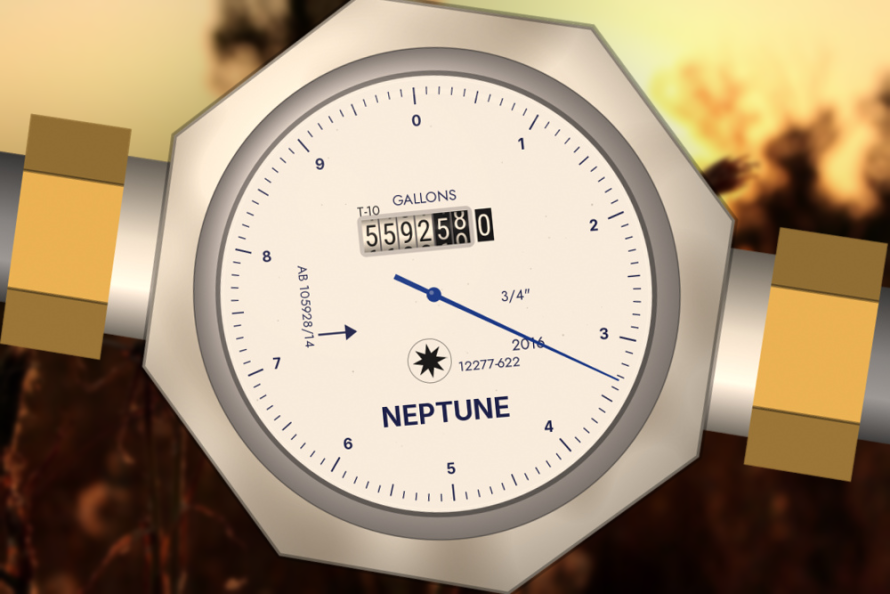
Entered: 5592583.3
